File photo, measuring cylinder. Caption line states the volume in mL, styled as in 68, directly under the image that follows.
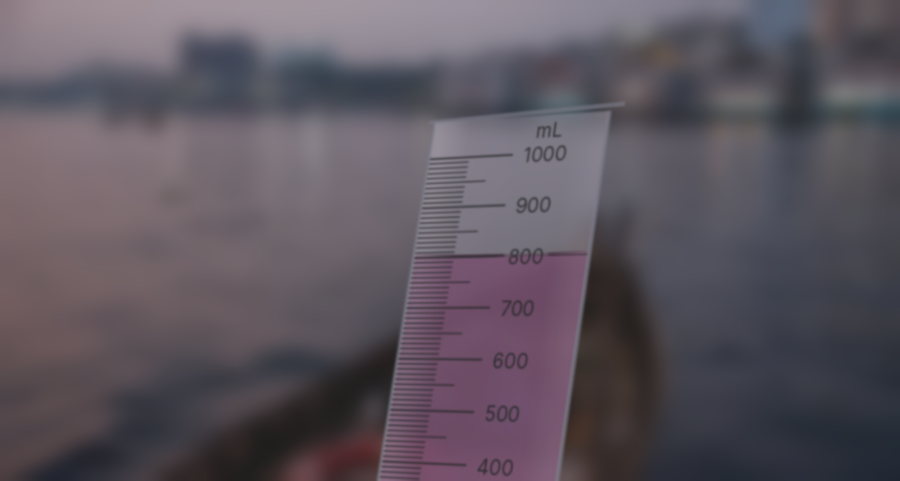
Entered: 800
